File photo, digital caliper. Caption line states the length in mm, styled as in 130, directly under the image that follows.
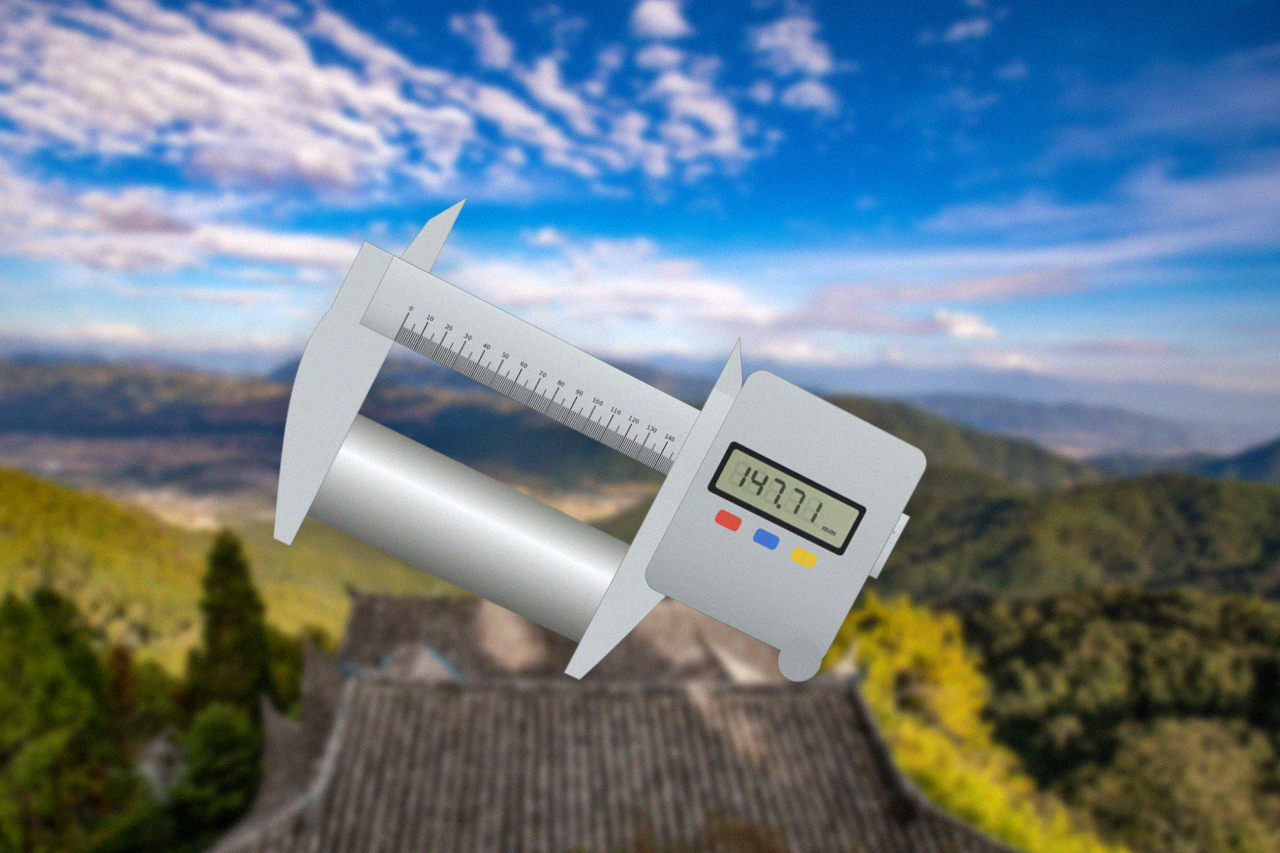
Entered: 147.71
